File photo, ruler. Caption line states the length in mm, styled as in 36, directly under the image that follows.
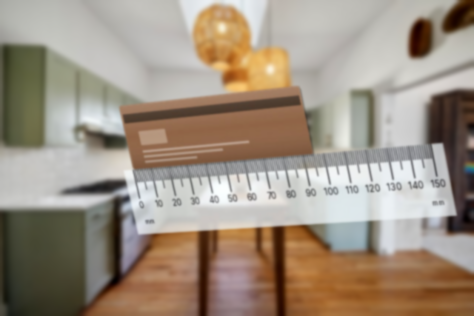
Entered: 95
